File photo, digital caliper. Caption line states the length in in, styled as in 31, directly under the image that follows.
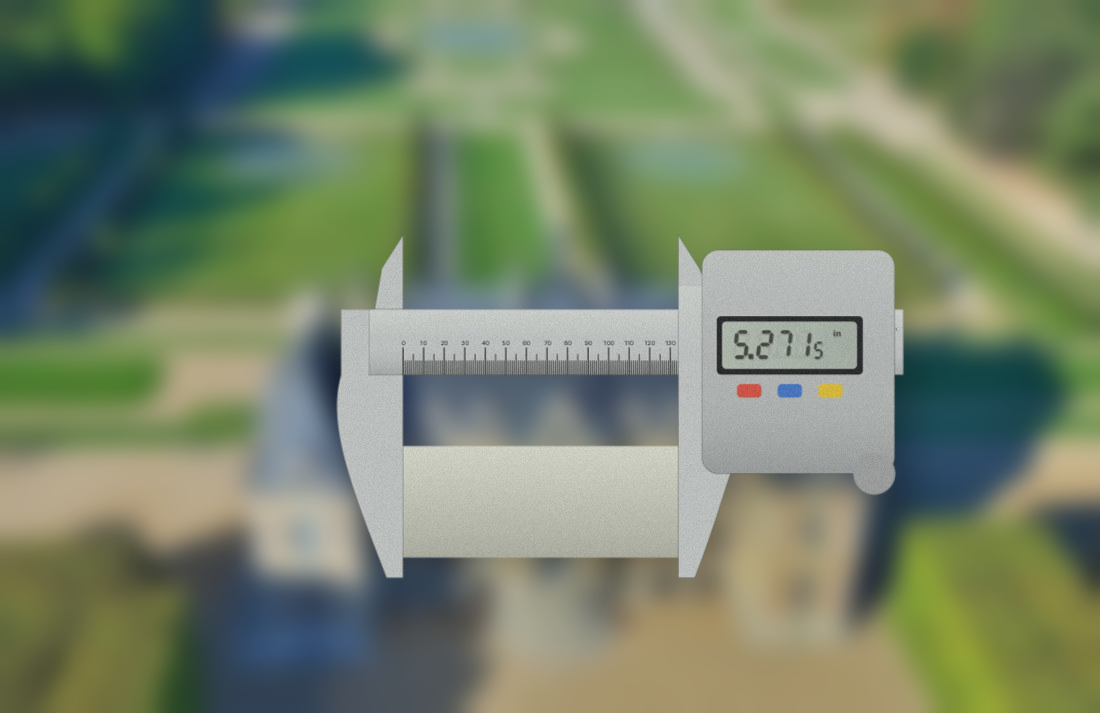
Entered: 5.2715
